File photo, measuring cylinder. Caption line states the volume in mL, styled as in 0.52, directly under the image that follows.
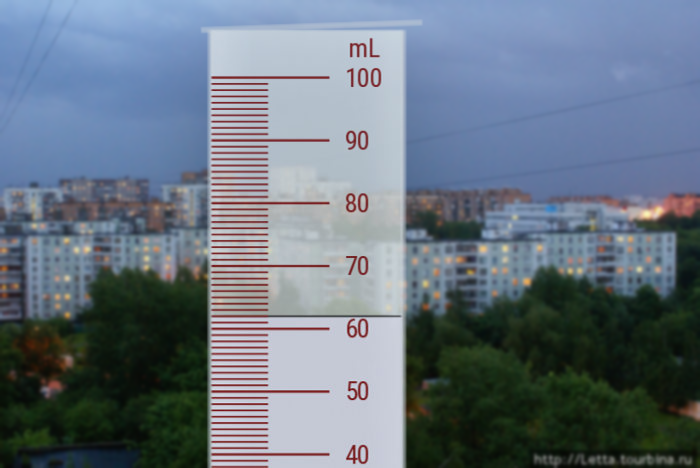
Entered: 62
